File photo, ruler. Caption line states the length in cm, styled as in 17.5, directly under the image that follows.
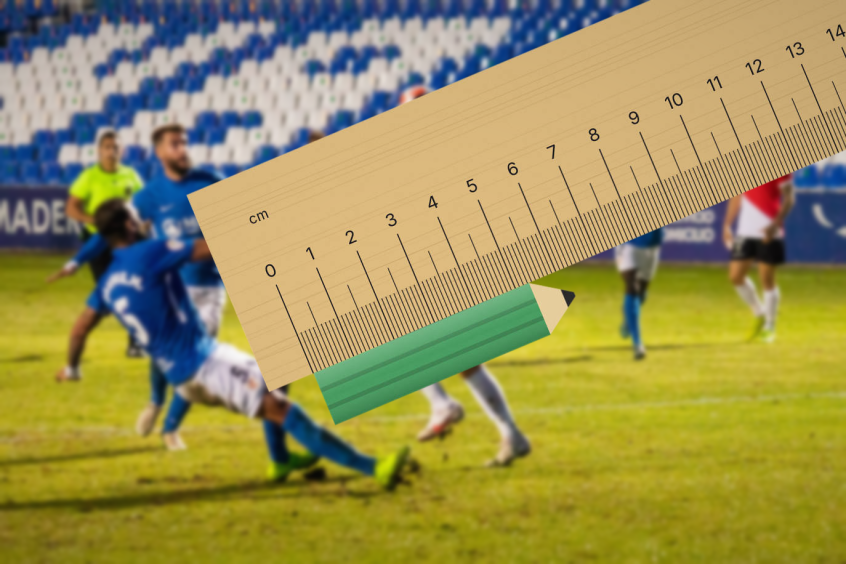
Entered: 6.2
